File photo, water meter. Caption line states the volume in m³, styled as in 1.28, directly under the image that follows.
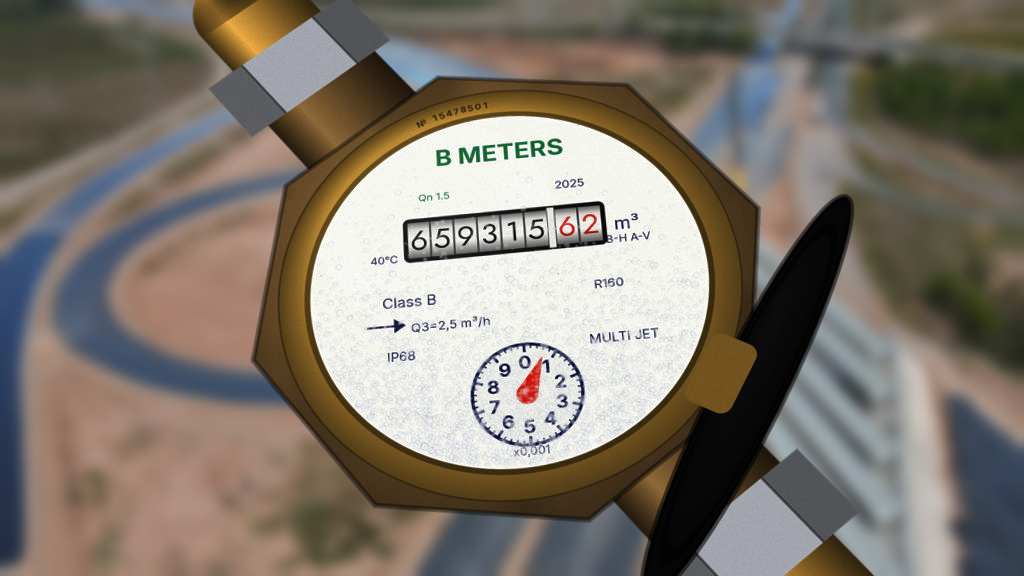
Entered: 659315.620
